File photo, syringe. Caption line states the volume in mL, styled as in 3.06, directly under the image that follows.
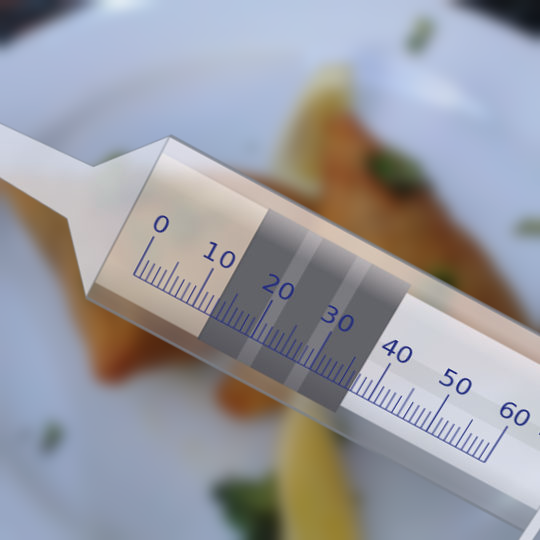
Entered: 13
